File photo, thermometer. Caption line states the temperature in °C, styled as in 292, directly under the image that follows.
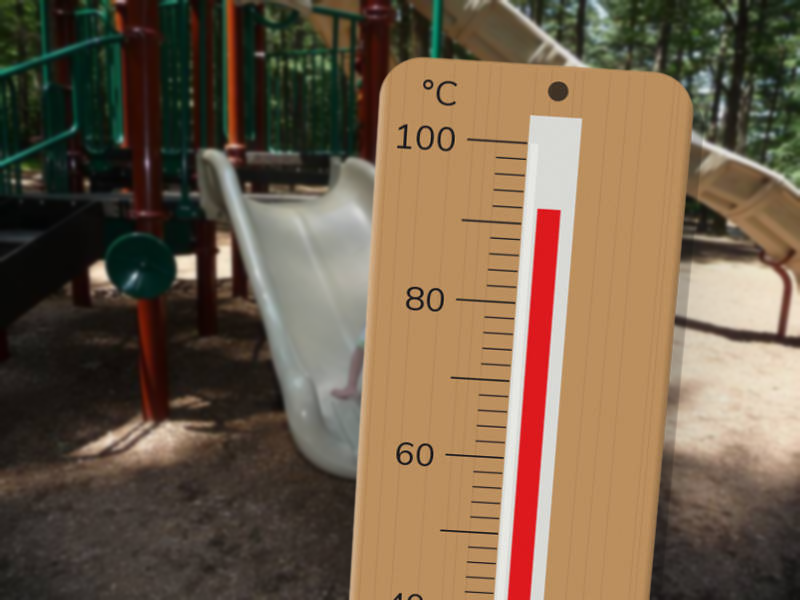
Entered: 92
